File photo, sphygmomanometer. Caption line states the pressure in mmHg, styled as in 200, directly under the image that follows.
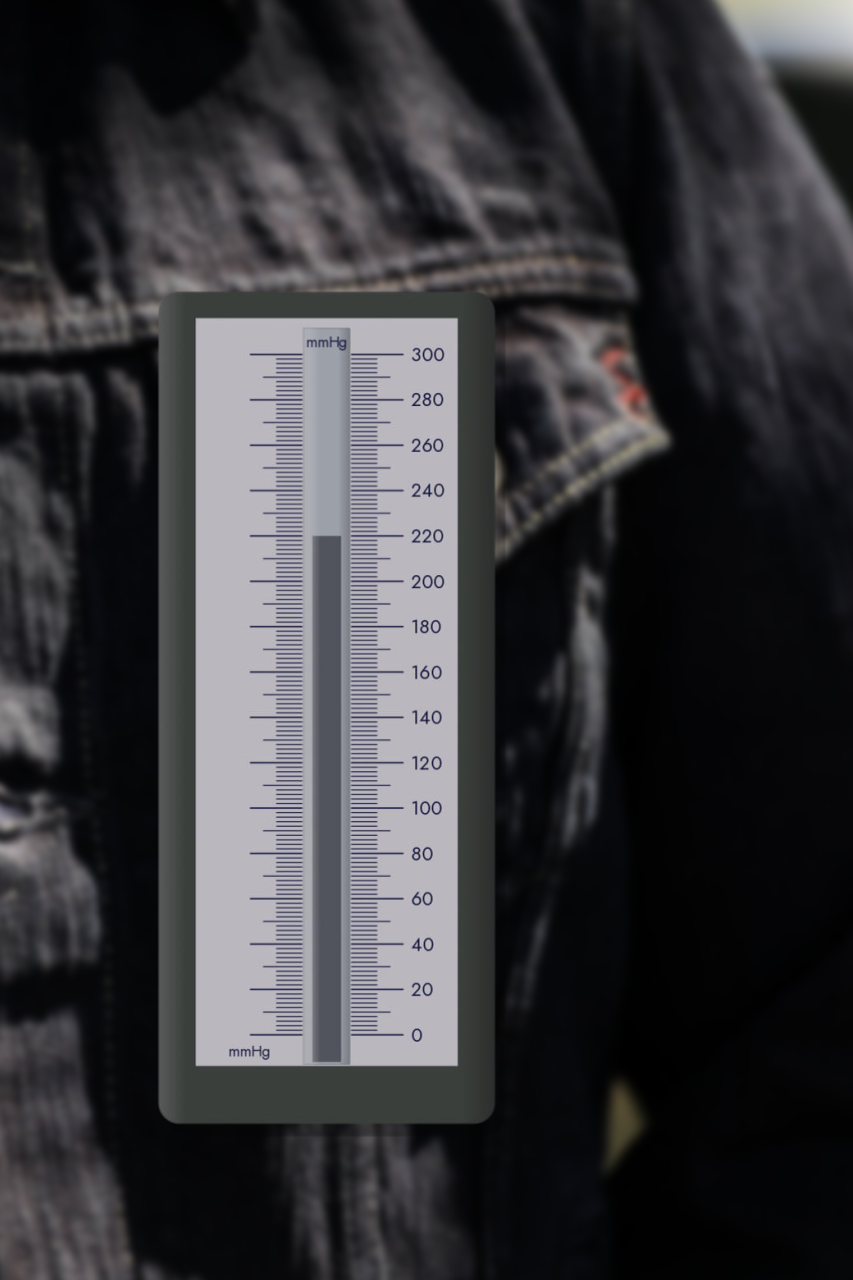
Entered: 220
